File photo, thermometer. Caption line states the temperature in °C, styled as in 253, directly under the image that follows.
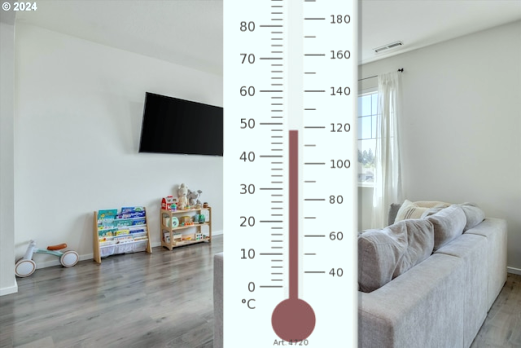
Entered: 48
